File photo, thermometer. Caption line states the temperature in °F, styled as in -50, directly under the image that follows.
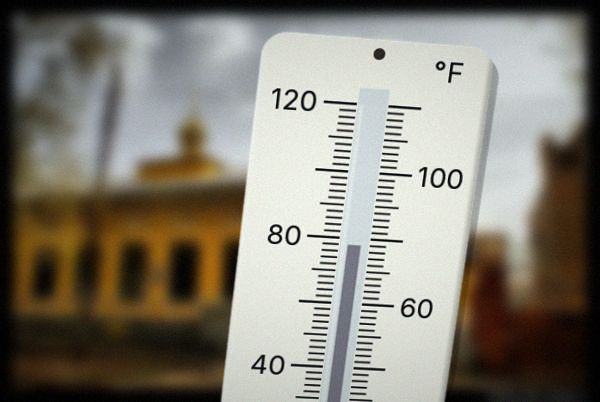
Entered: 78
